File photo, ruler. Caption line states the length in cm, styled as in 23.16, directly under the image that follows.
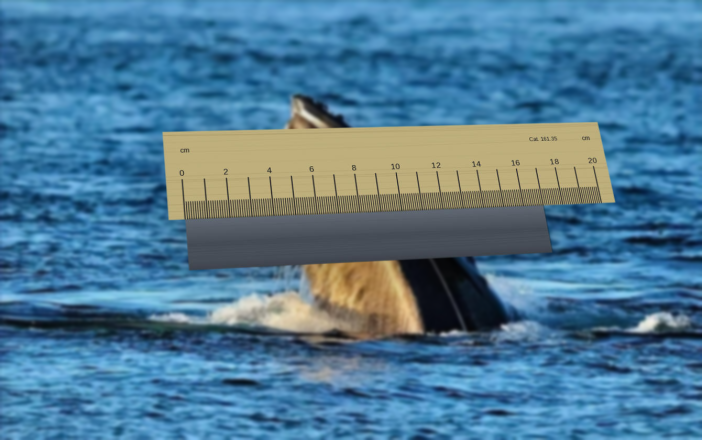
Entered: 17
